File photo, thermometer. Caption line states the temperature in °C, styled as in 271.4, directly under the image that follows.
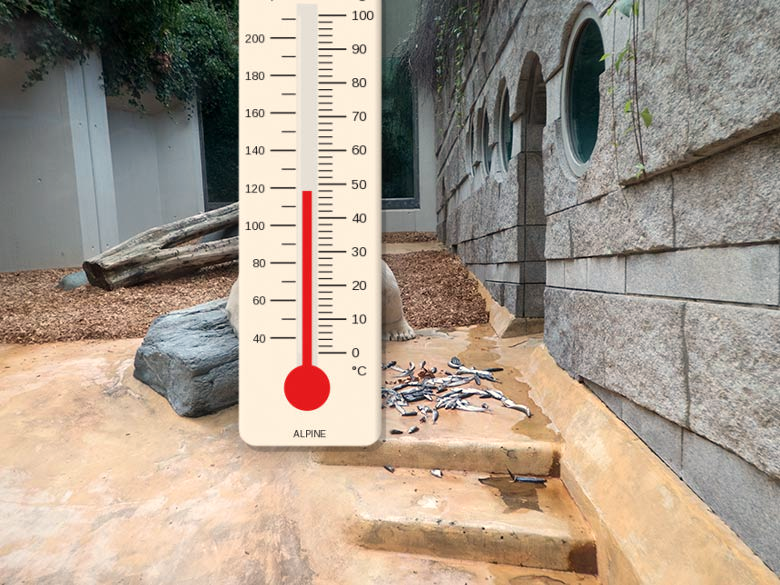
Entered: 48
